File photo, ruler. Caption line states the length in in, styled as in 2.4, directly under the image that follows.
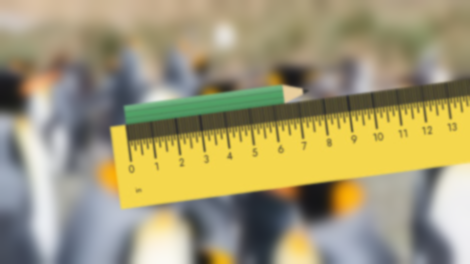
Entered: 7.5
